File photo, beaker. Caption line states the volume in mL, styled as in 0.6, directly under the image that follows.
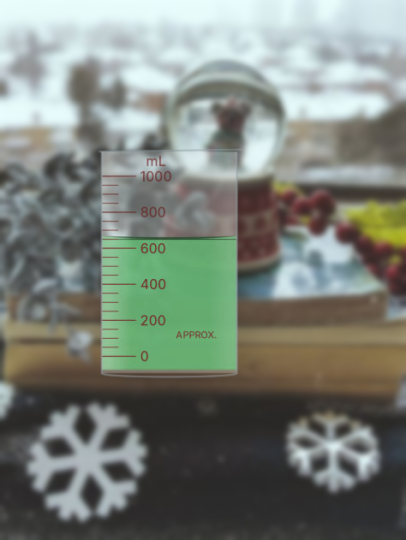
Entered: 650
